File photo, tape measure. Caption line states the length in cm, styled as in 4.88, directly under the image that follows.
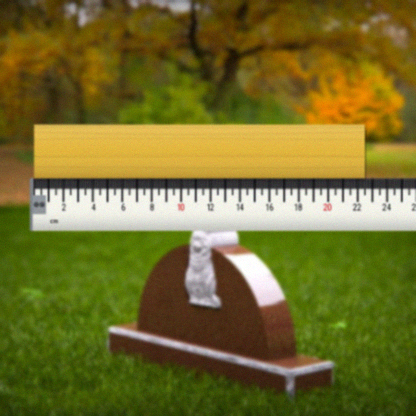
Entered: 22.5
